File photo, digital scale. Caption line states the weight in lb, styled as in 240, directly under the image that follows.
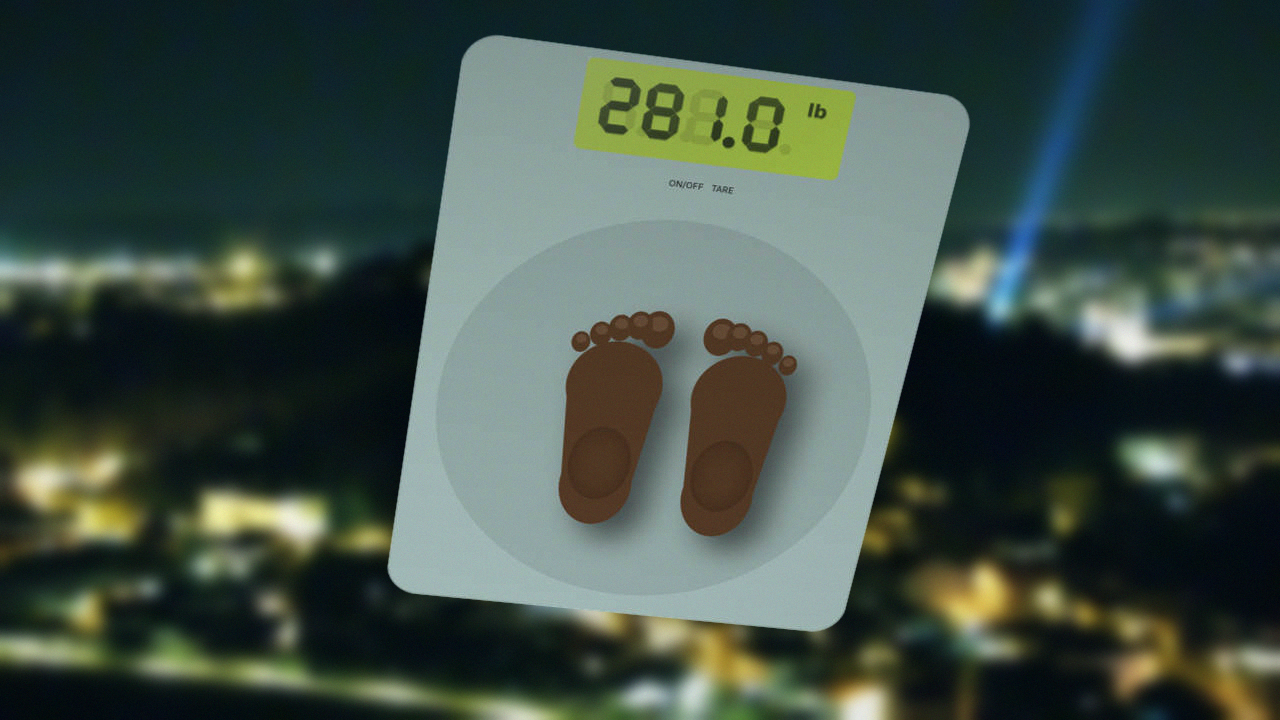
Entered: 281.0
